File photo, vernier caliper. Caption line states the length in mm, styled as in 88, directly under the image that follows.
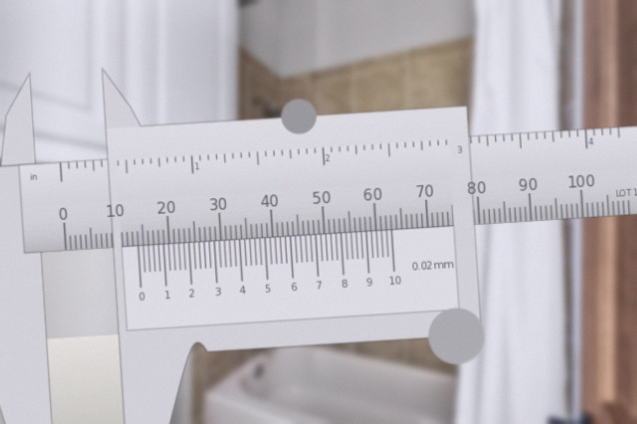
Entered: 14.0
